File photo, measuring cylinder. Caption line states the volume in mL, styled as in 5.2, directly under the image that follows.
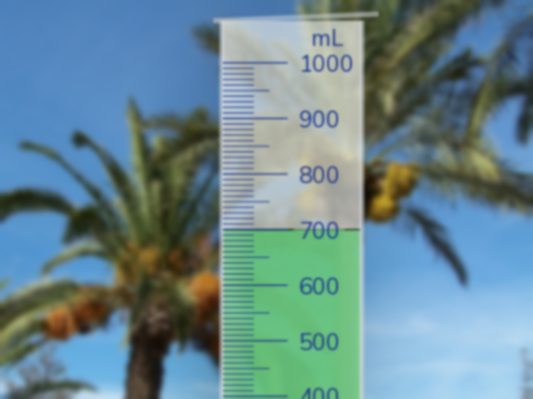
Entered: 700
